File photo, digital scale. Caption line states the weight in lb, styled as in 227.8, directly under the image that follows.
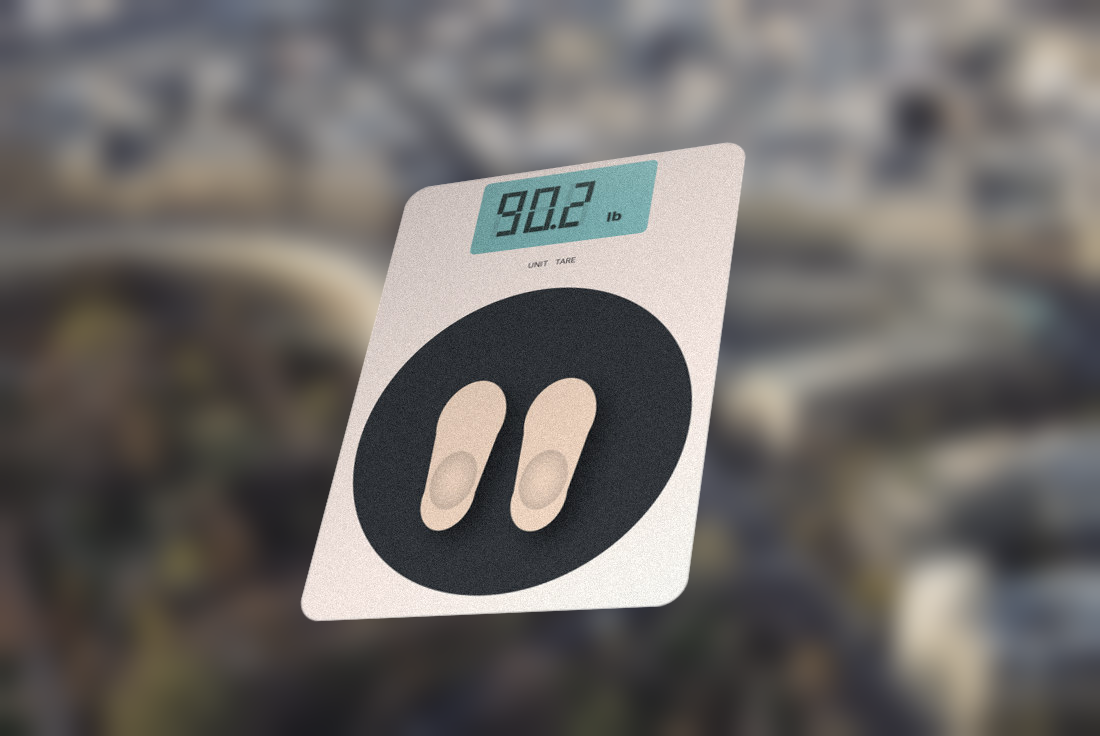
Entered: 90.2
